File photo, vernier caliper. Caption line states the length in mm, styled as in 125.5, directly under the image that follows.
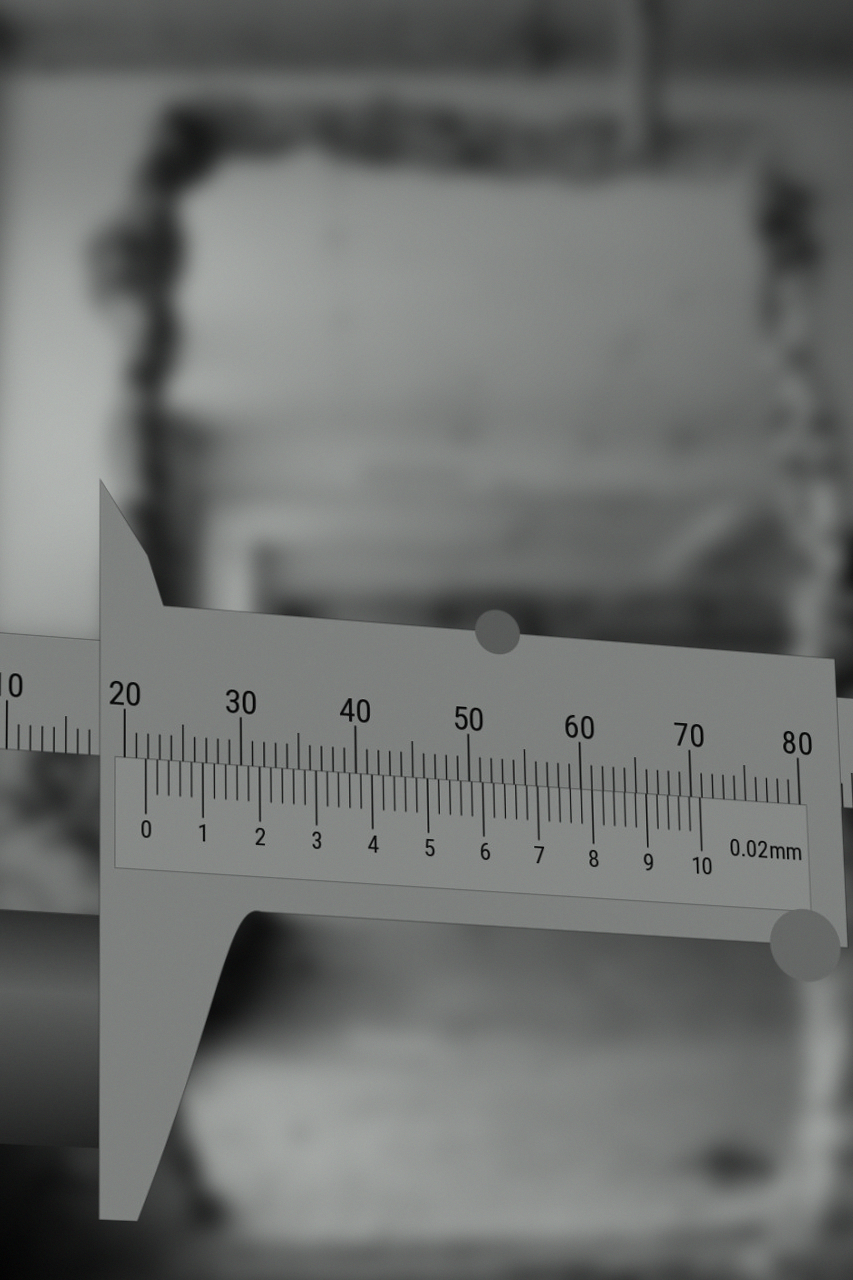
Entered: 21.8
